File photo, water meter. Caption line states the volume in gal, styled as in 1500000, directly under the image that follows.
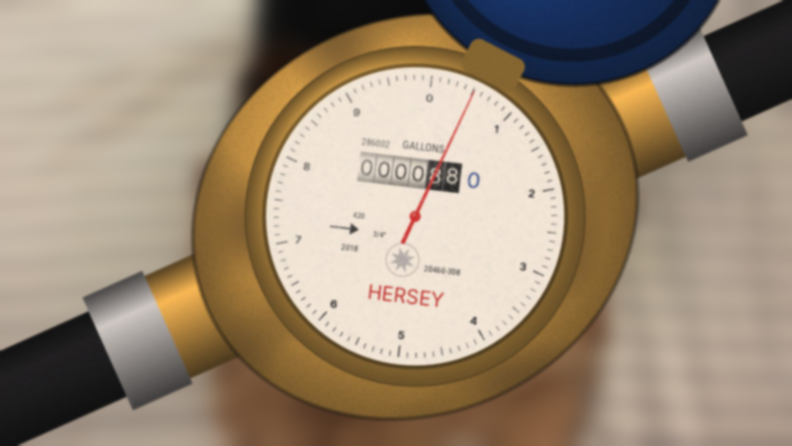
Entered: 880.5
